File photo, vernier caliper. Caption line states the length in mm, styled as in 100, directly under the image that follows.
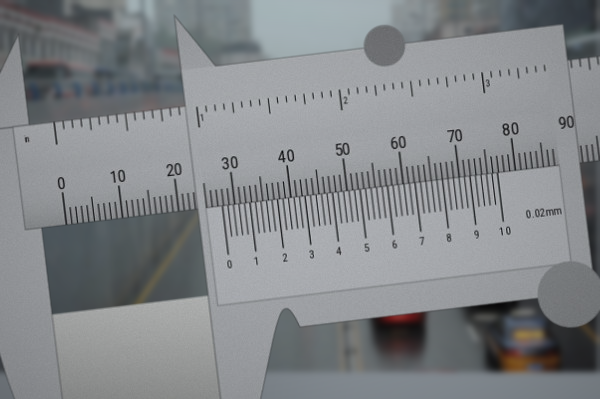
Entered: 27.8
